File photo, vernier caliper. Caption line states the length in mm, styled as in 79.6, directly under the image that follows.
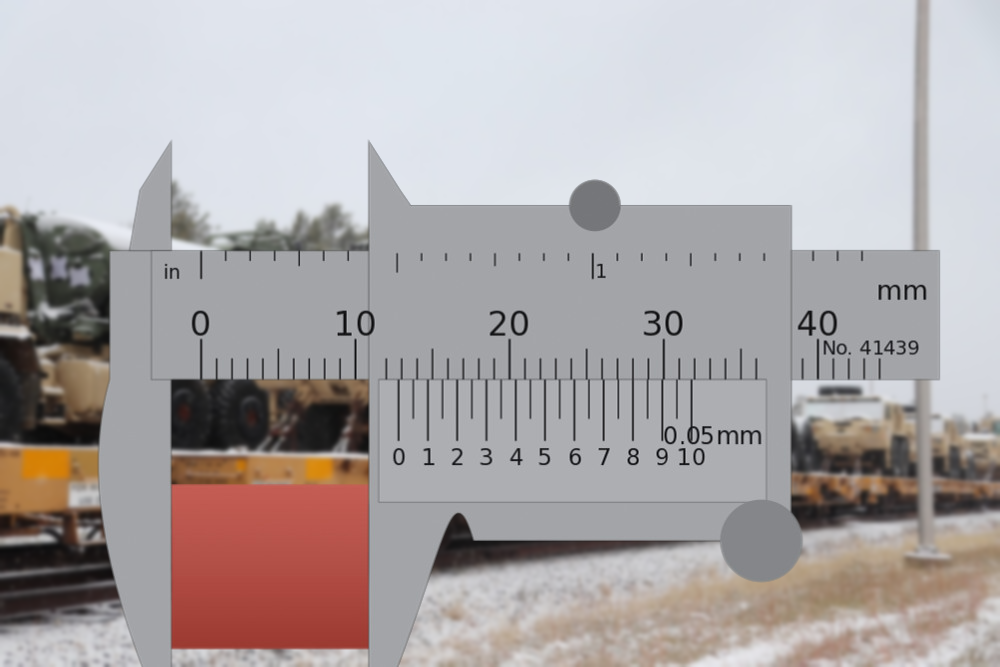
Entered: 12.8
